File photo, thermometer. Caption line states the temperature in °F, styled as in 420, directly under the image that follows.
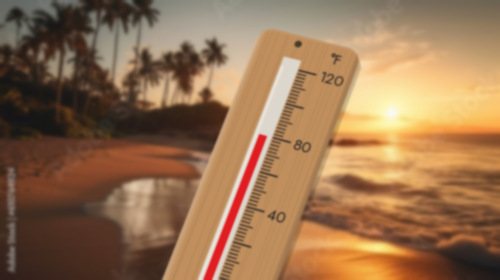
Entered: 80
